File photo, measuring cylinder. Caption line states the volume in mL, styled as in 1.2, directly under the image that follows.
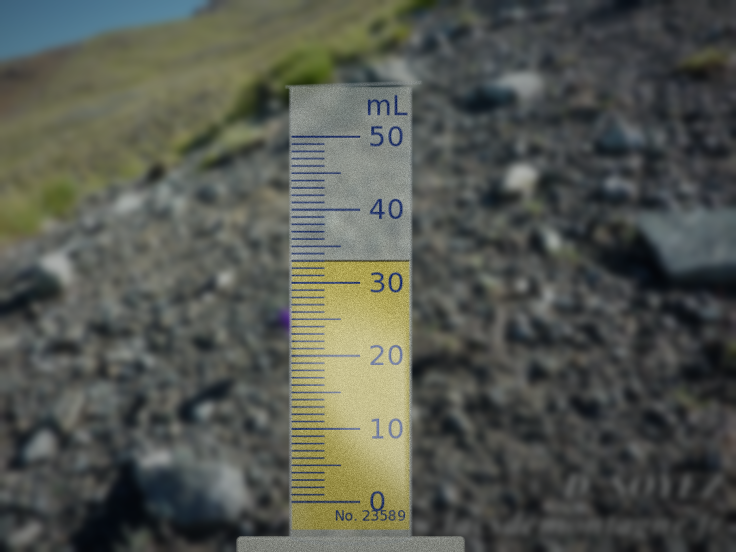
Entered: 33
